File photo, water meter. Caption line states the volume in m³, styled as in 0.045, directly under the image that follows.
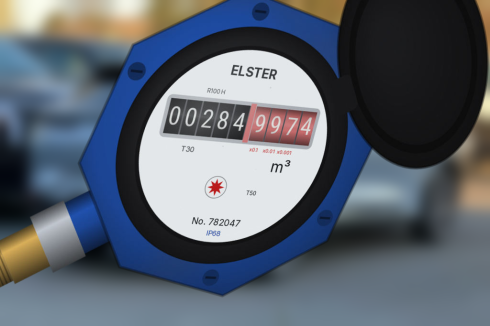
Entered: 284.9974
